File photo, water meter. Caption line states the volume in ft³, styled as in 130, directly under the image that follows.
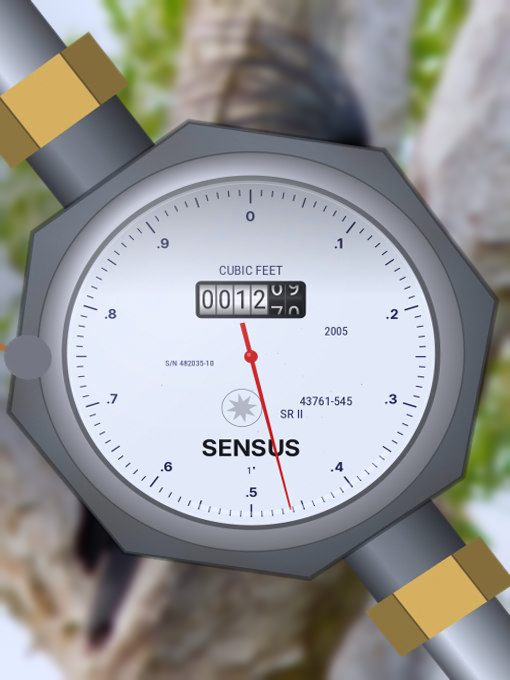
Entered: 1269.46
